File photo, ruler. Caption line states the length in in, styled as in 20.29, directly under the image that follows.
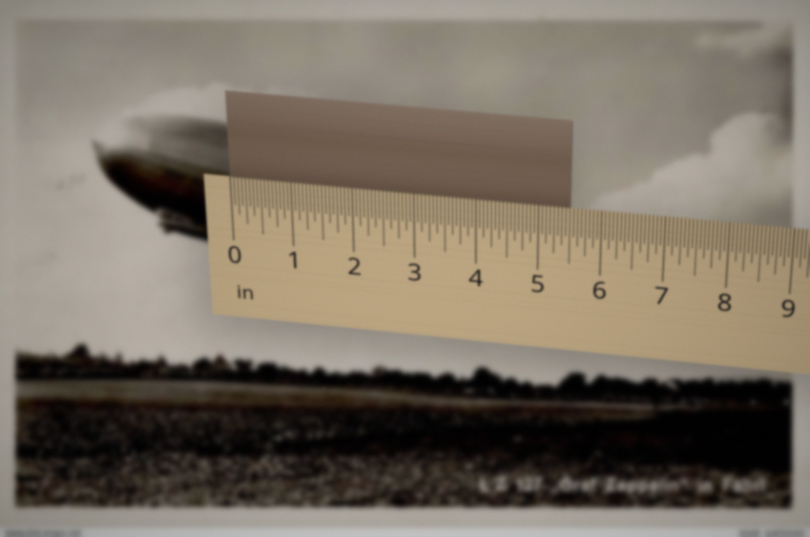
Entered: 5.5
